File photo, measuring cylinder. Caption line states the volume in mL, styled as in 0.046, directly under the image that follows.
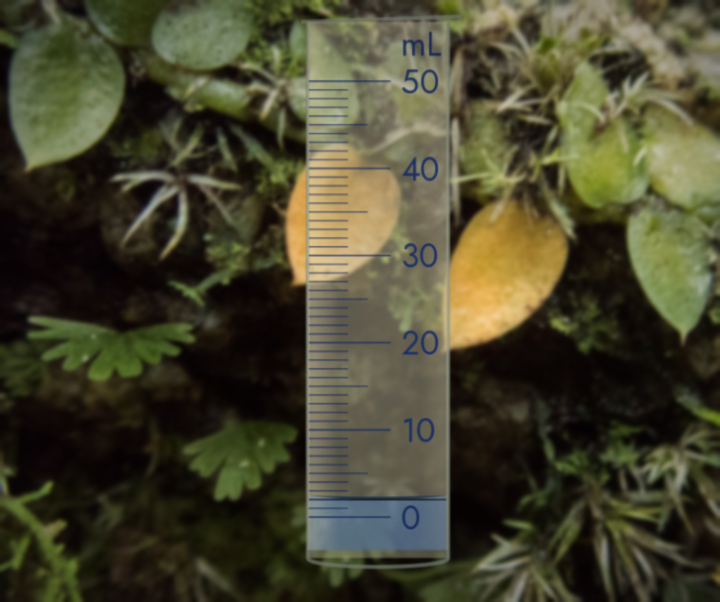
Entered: 2
